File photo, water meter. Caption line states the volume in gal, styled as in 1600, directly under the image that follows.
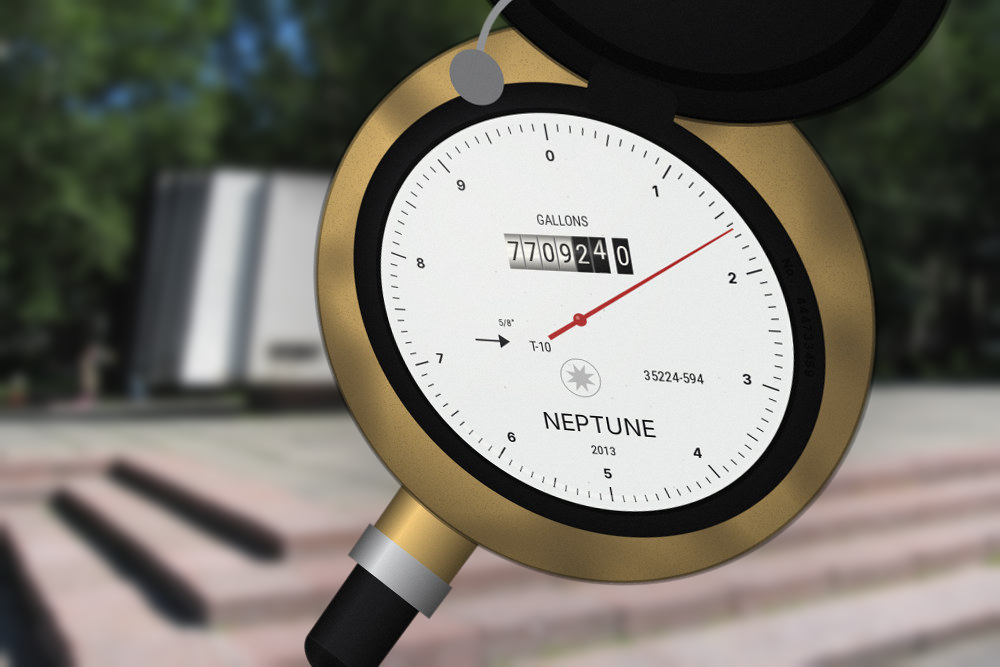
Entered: 7709241.6
